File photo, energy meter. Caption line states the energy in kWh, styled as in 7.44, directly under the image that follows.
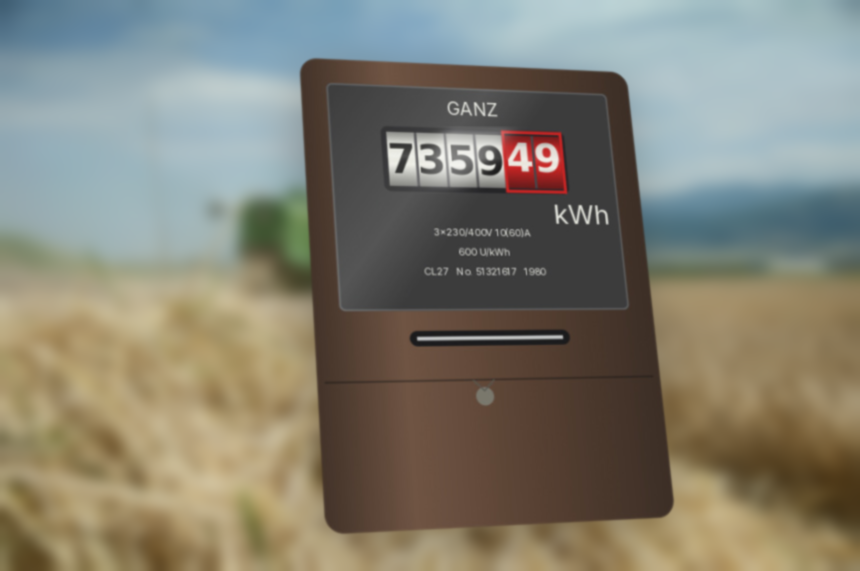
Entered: 7359.49
